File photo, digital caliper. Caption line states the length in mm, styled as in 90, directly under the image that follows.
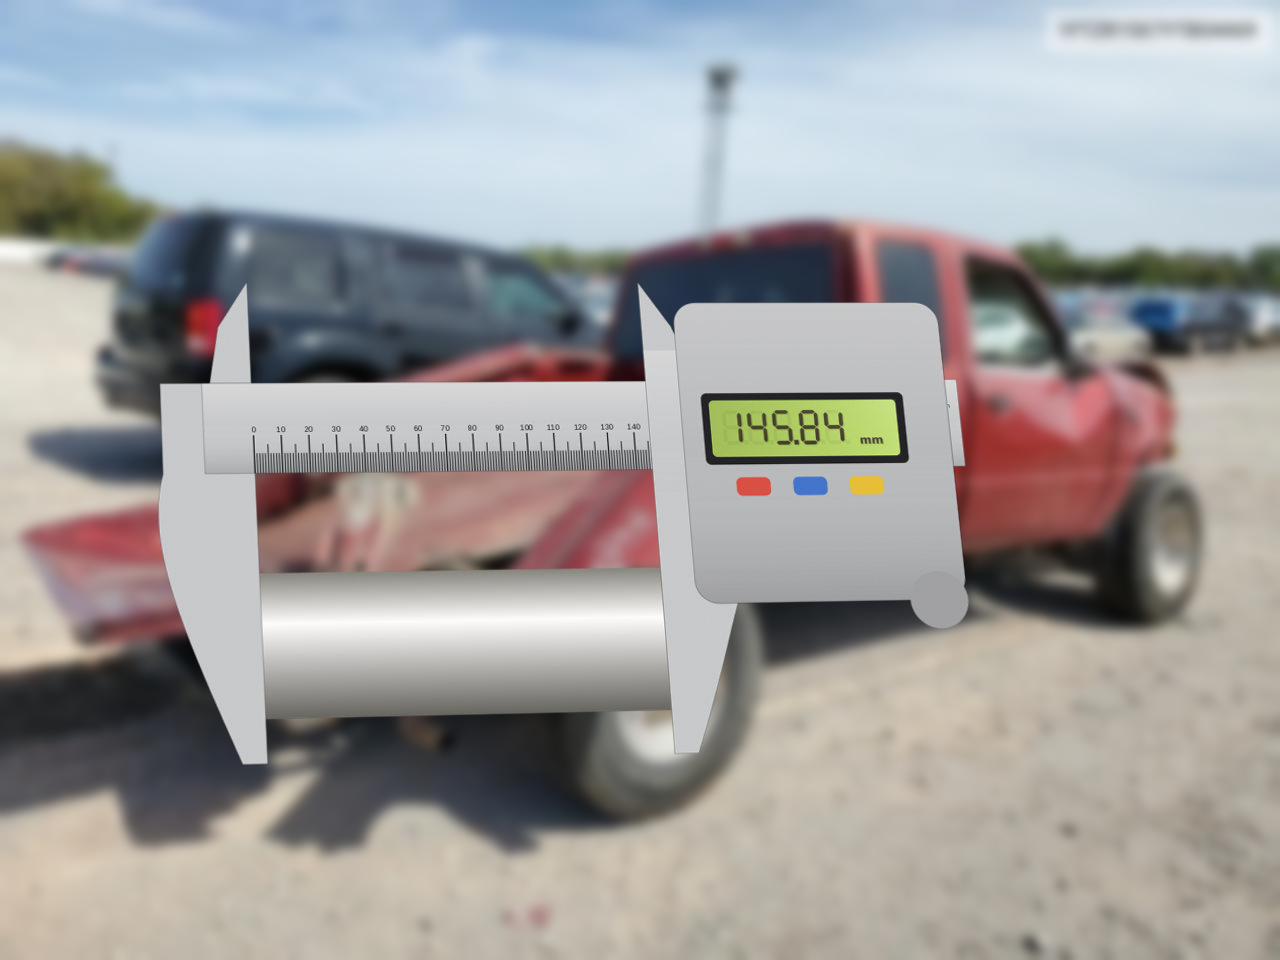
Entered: 145.84
